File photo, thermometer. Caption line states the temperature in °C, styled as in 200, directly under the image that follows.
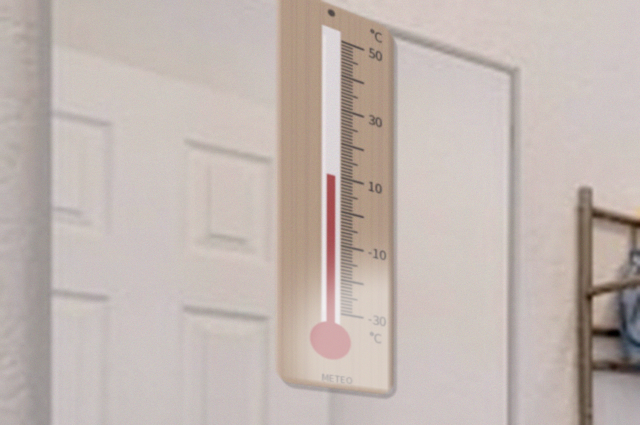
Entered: 10
